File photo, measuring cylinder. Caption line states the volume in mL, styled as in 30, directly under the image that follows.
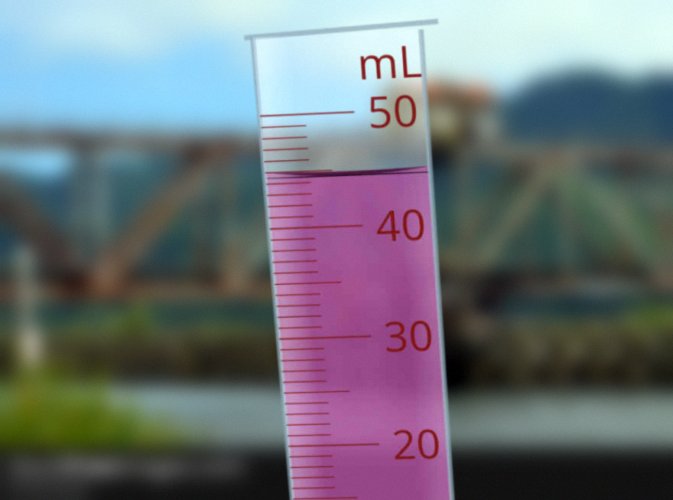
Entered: 44.5
